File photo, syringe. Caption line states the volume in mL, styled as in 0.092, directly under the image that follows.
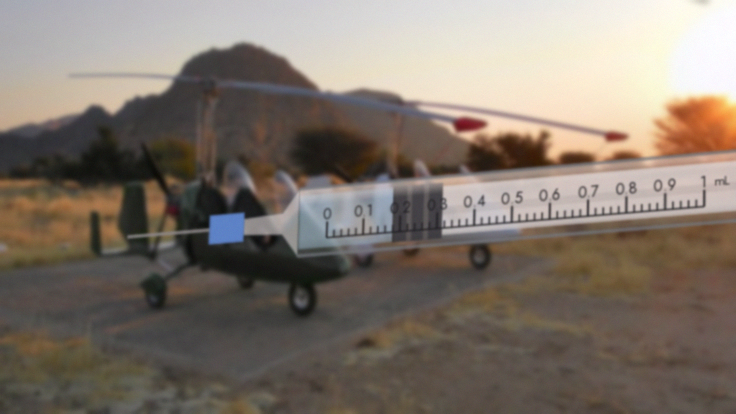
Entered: 0.18
